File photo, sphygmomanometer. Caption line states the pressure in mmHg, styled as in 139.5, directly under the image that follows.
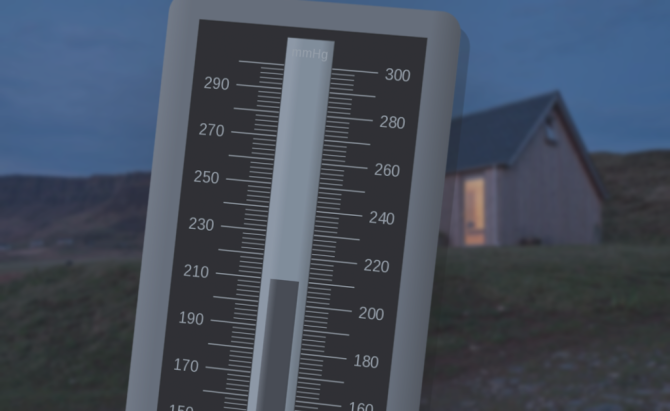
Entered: 210
